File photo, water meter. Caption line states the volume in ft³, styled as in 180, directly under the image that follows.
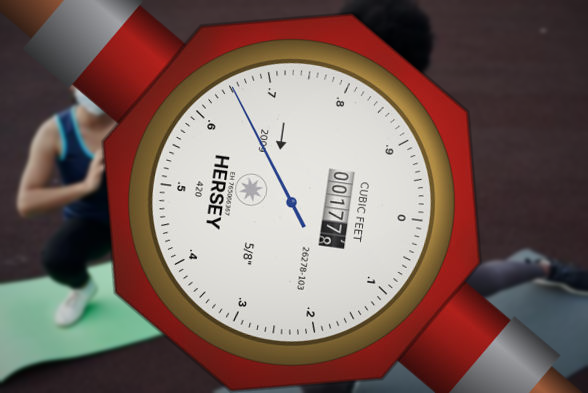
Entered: 1777.65
